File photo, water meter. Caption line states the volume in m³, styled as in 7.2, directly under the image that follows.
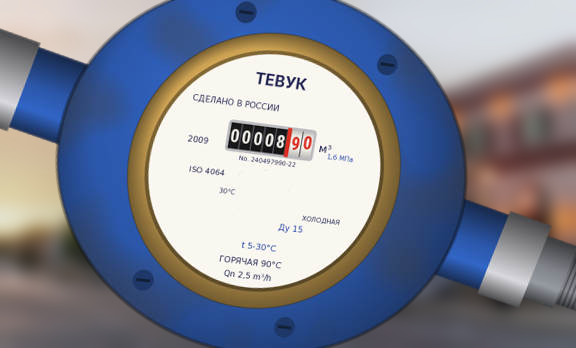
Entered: 8.90
